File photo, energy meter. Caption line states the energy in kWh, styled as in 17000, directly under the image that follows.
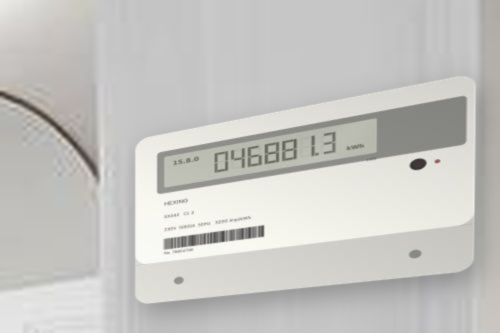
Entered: 46881.3
